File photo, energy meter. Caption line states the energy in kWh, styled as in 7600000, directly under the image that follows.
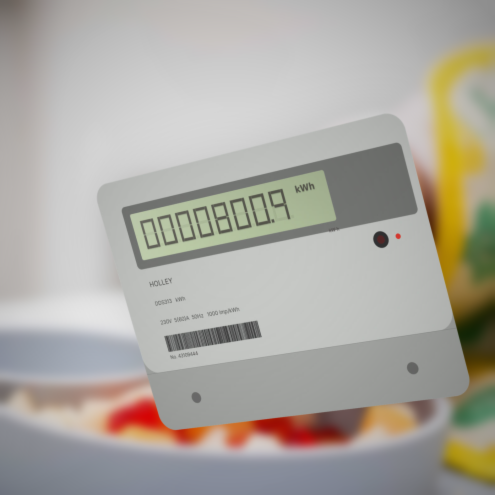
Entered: 800.9
